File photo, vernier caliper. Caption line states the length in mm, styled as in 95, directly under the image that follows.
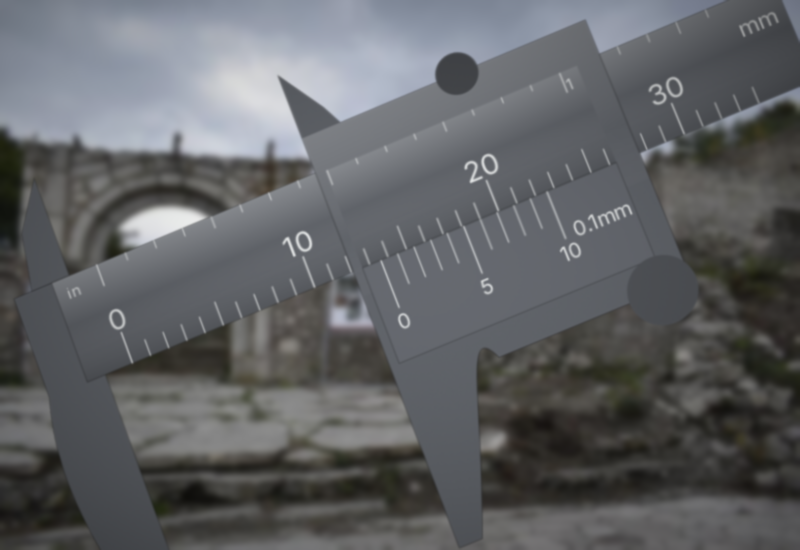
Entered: 13.6
